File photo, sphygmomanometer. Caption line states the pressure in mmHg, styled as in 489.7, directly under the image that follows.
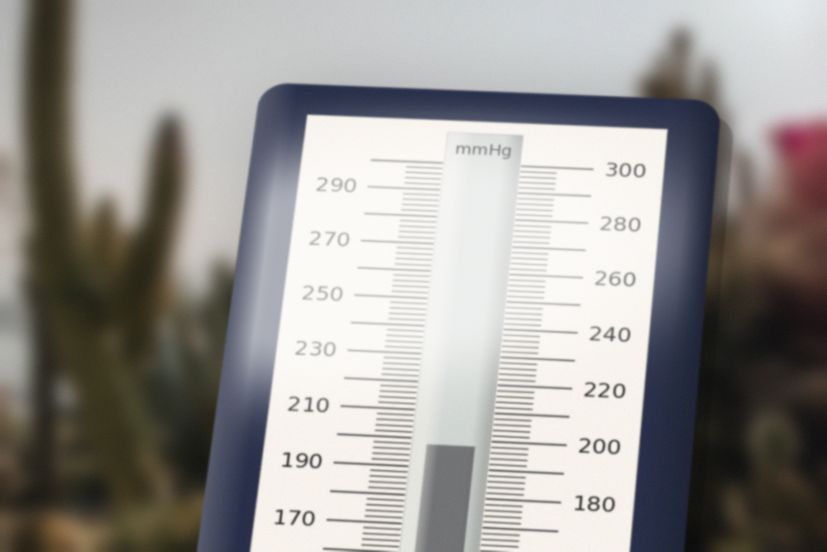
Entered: 198
